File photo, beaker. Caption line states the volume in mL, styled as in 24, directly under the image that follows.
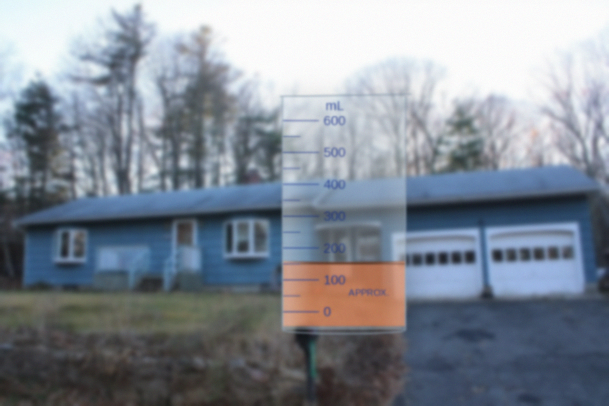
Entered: 150
